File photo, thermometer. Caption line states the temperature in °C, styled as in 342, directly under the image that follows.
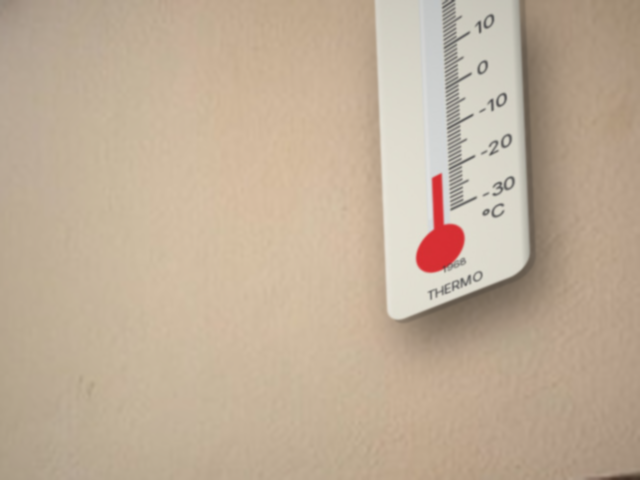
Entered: -20
